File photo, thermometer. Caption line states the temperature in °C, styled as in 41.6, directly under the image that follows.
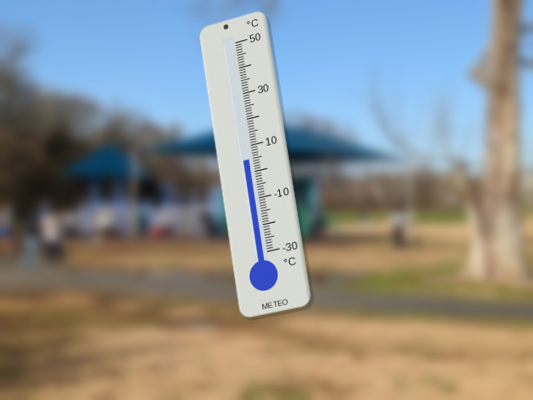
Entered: 5
